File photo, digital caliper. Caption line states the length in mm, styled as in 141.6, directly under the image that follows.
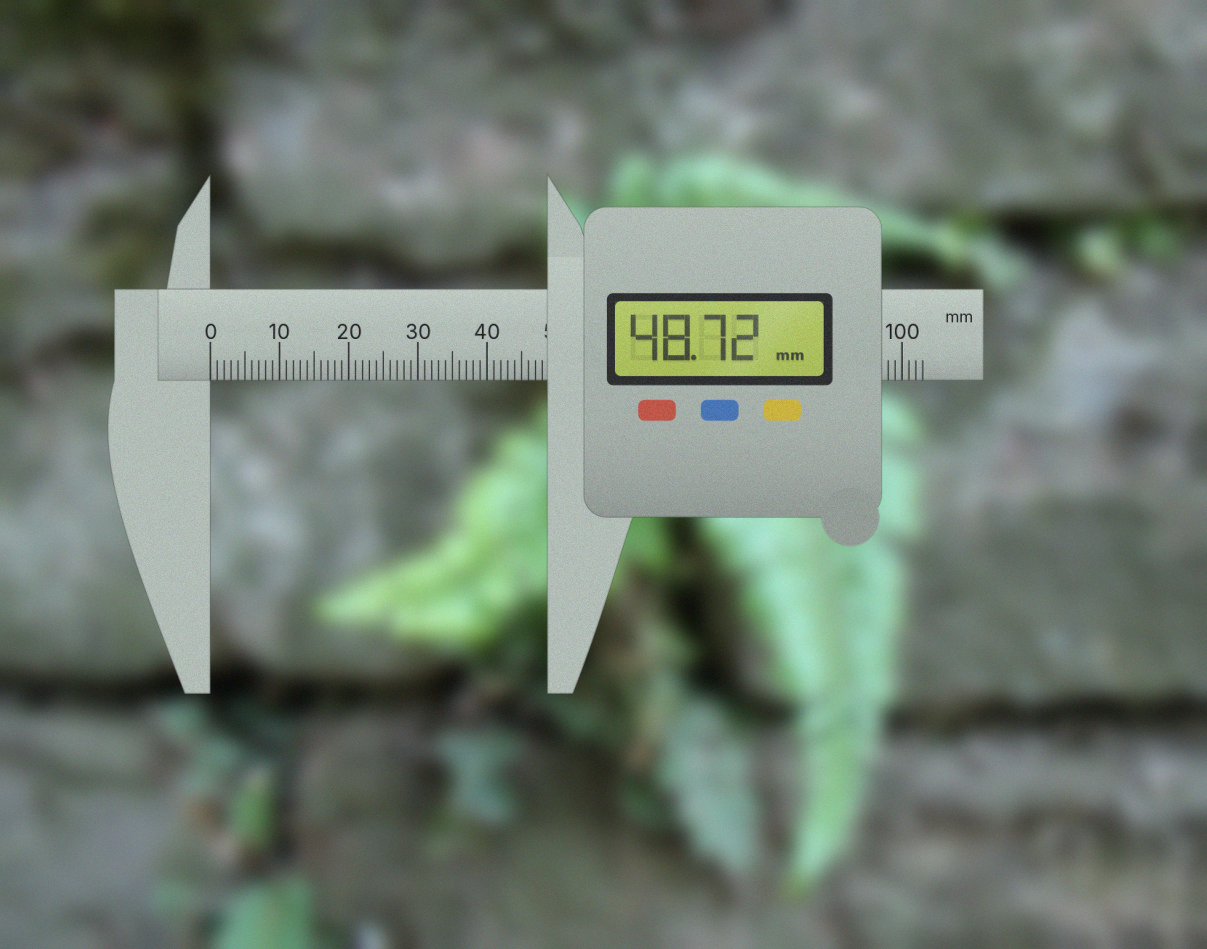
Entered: 48.72
